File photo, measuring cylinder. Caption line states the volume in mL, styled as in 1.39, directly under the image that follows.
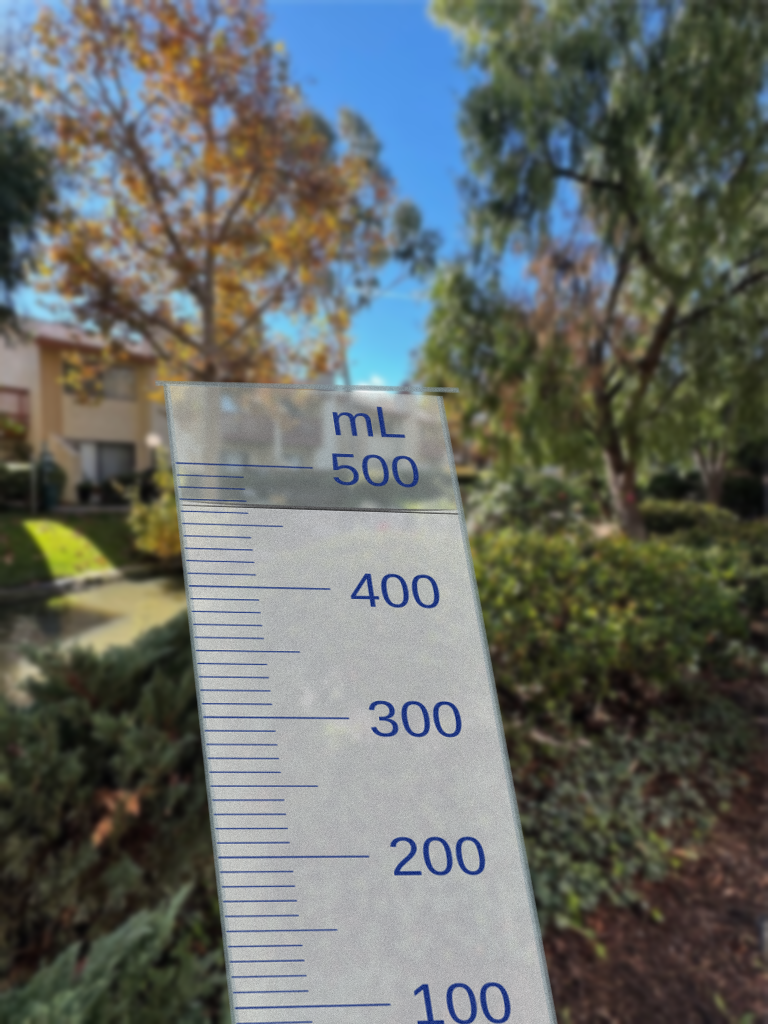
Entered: 465
